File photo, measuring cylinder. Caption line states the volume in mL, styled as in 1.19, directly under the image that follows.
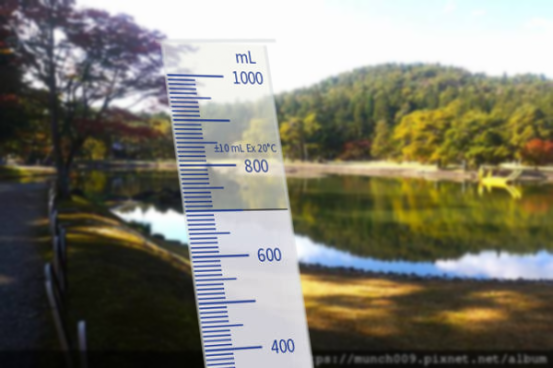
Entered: 700
